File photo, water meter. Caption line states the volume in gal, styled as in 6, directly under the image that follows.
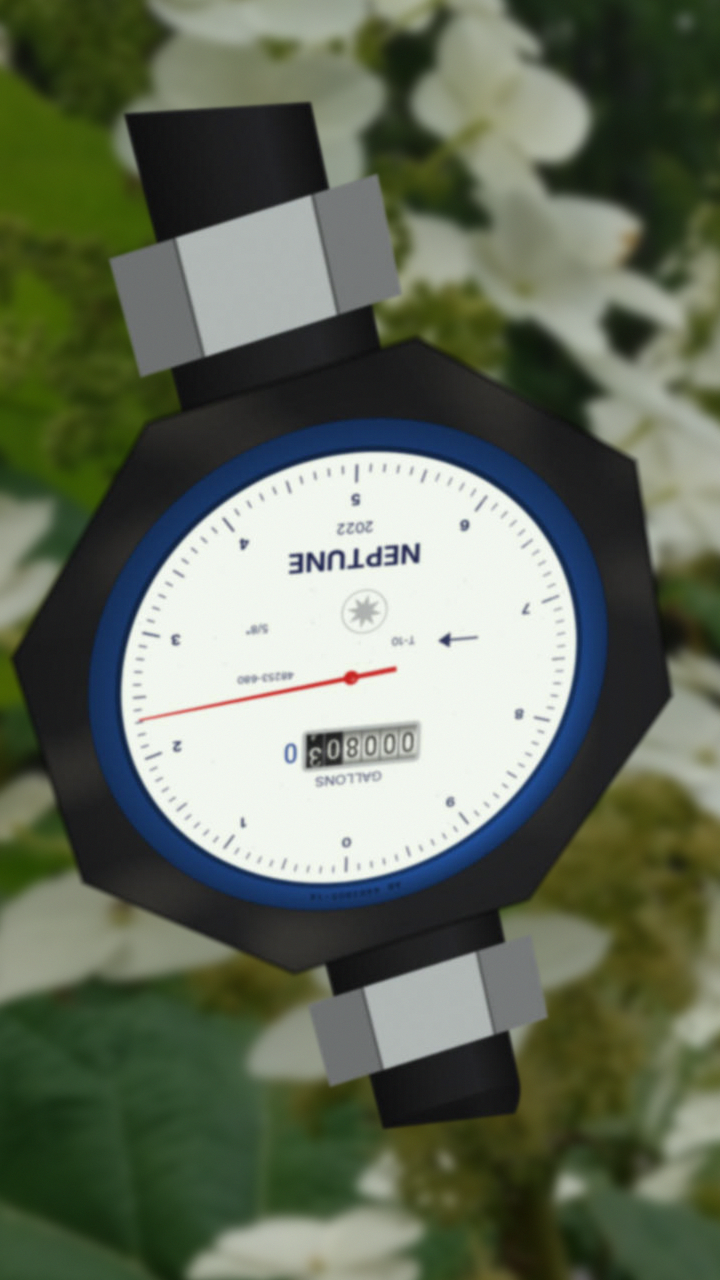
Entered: 8032.3
